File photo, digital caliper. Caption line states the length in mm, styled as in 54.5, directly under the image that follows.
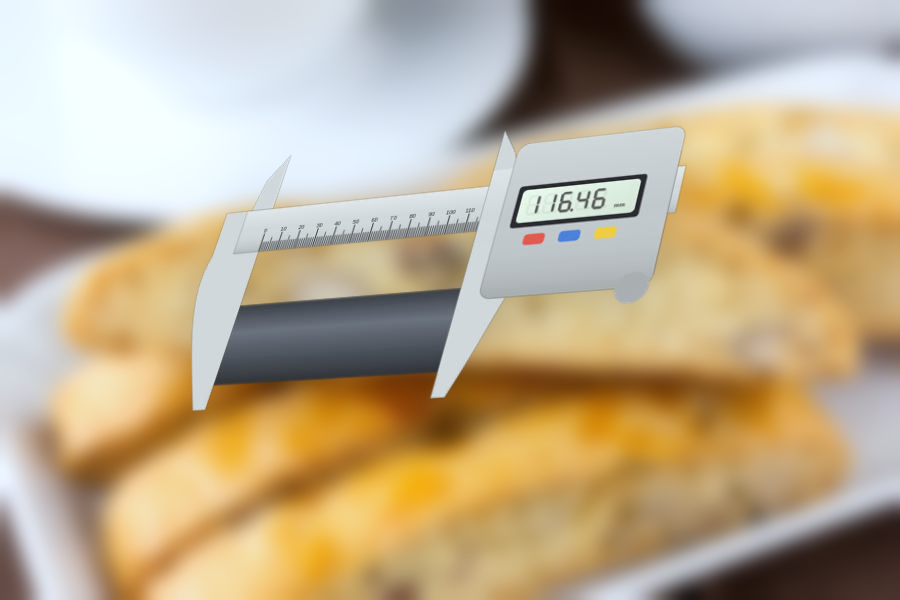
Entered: 116.46
